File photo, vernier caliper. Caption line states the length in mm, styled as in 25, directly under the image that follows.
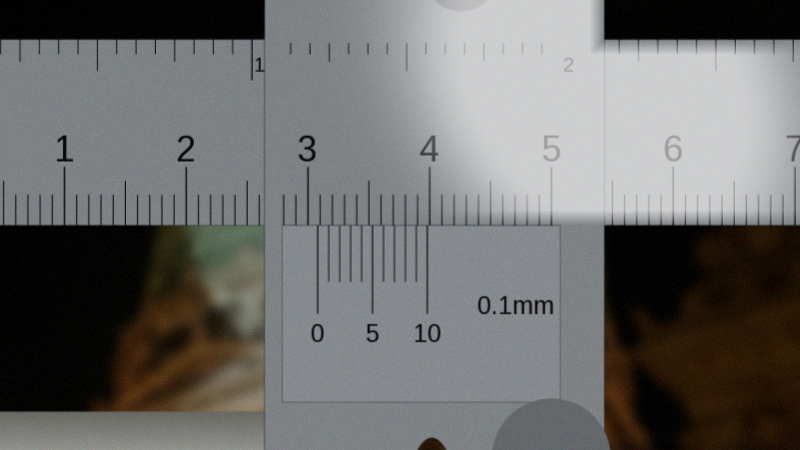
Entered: 30.8
